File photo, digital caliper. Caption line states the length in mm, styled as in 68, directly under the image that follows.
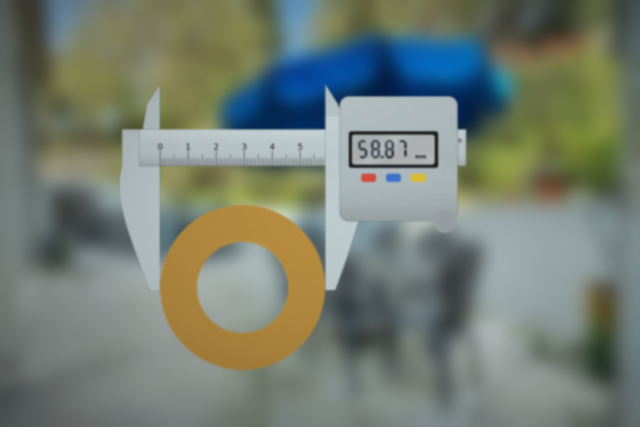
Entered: 58.87
